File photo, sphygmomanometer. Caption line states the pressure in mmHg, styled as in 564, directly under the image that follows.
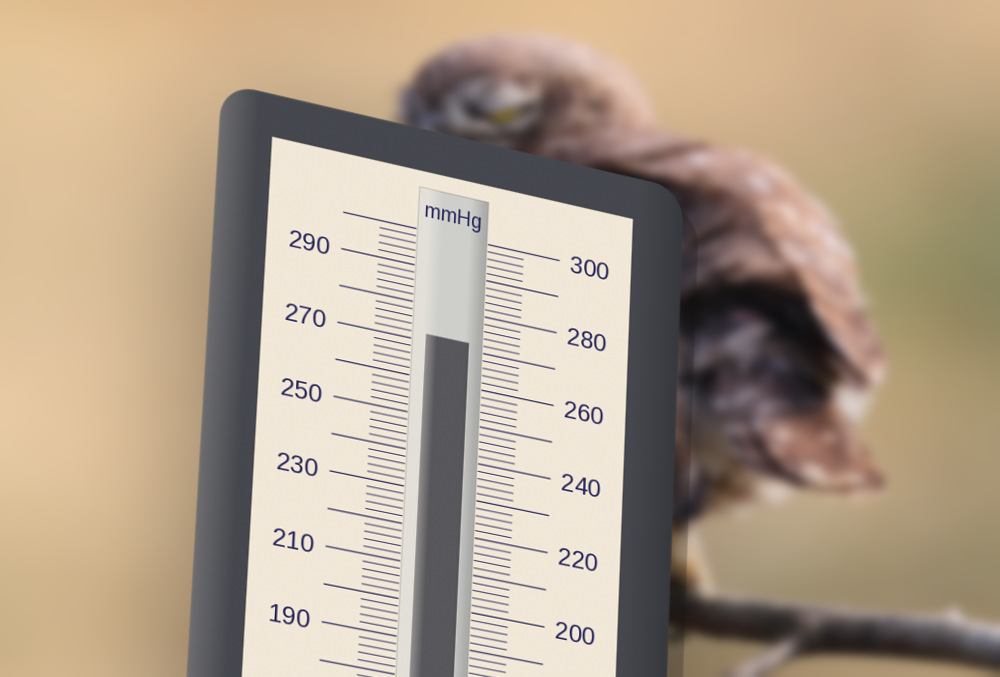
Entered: 272
